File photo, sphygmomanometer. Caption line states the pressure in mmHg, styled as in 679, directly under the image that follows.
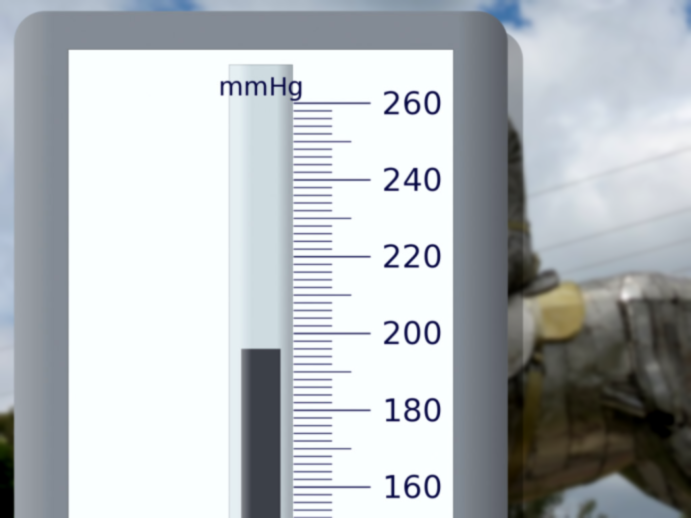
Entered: 196
